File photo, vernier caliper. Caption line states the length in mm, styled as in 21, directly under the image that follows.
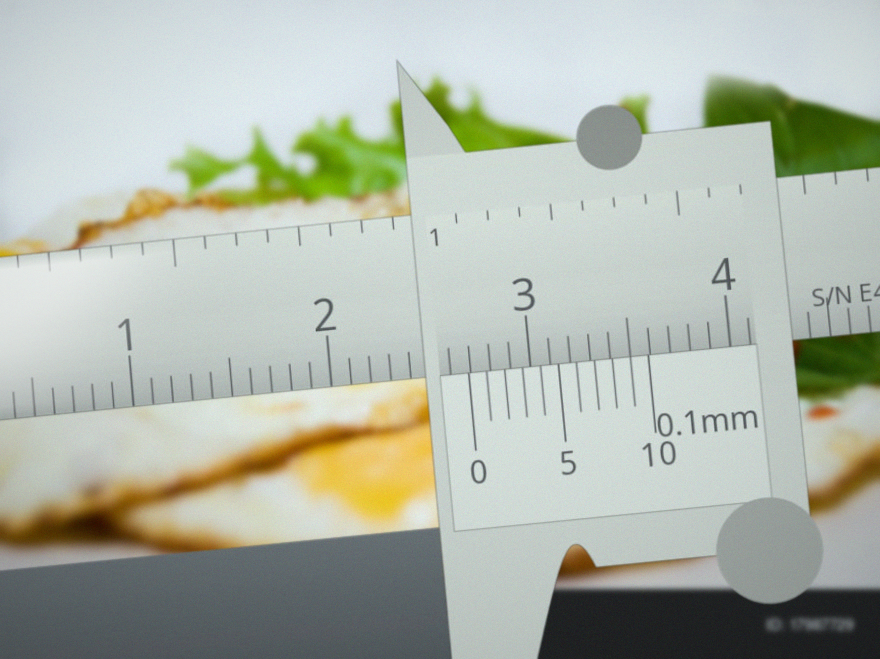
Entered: 26.9
